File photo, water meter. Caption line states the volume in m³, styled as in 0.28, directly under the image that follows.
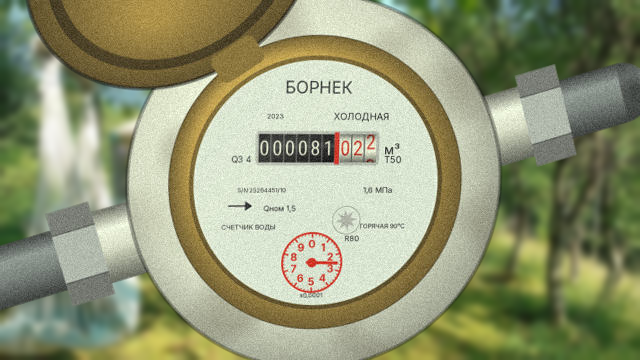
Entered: 81.0222
